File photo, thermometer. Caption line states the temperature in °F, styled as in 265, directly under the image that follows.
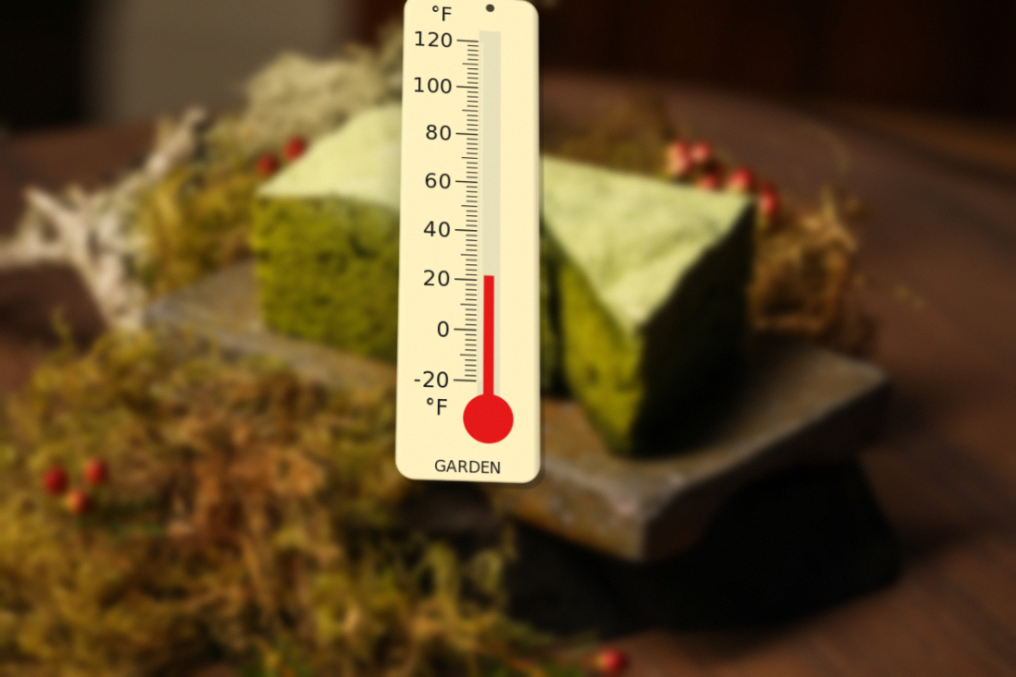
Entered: 22
